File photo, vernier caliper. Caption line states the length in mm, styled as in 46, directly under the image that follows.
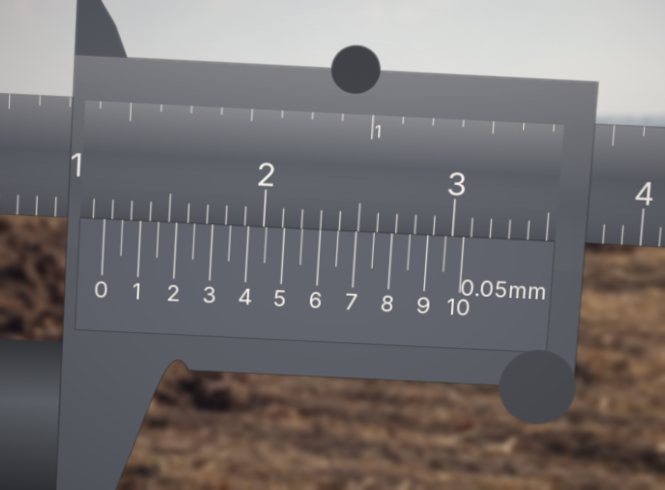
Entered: 11.6
